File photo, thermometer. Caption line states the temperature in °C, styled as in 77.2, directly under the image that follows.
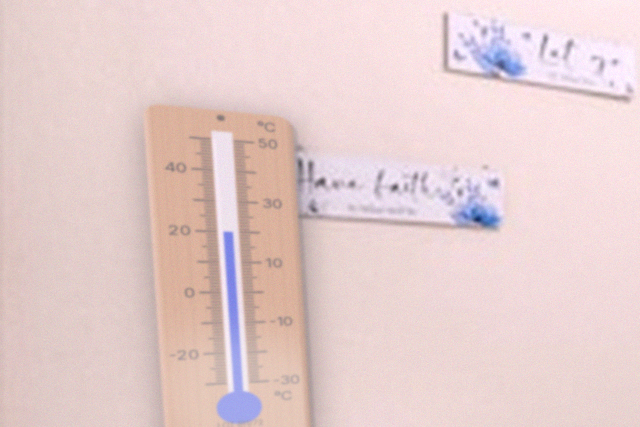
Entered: 20
